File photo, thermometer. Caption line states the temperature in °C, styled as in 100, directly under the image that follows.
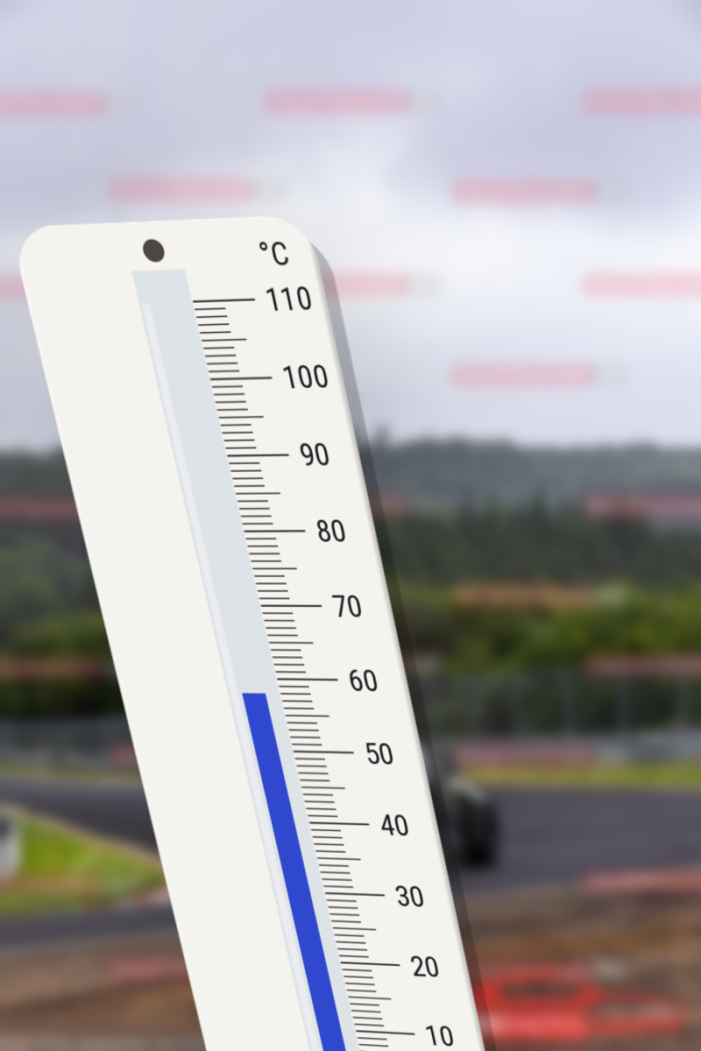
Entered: 58
